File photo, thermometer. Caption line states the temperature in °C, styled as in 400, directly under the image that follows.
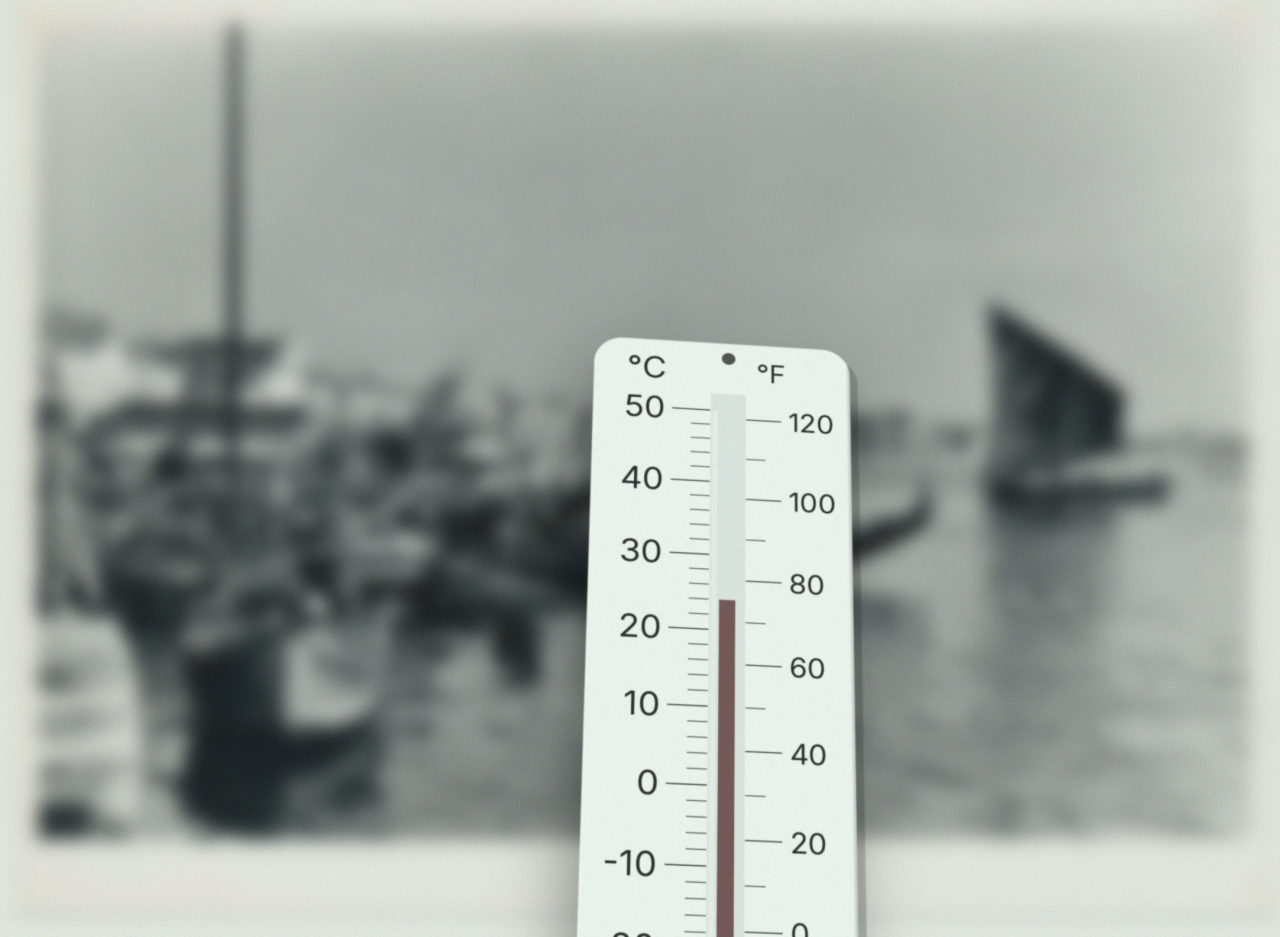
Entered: 24
